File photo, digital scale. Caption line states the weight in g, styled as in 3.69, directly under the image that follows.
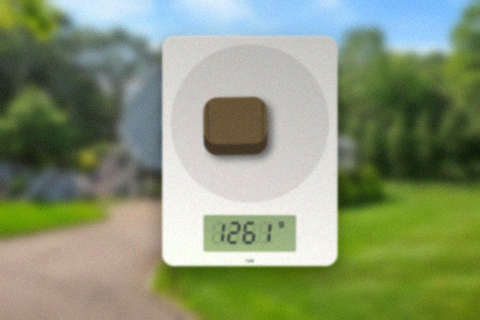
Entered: 1261
